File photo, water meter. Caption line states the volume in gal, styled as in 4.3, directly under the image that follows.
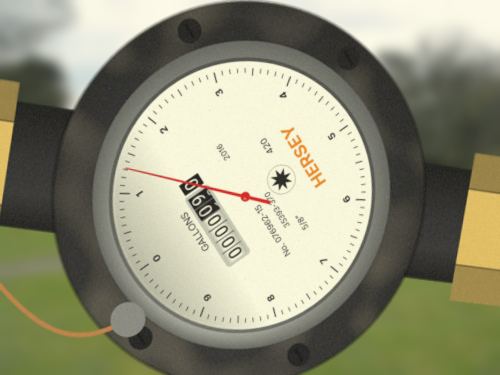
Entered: 91.3
